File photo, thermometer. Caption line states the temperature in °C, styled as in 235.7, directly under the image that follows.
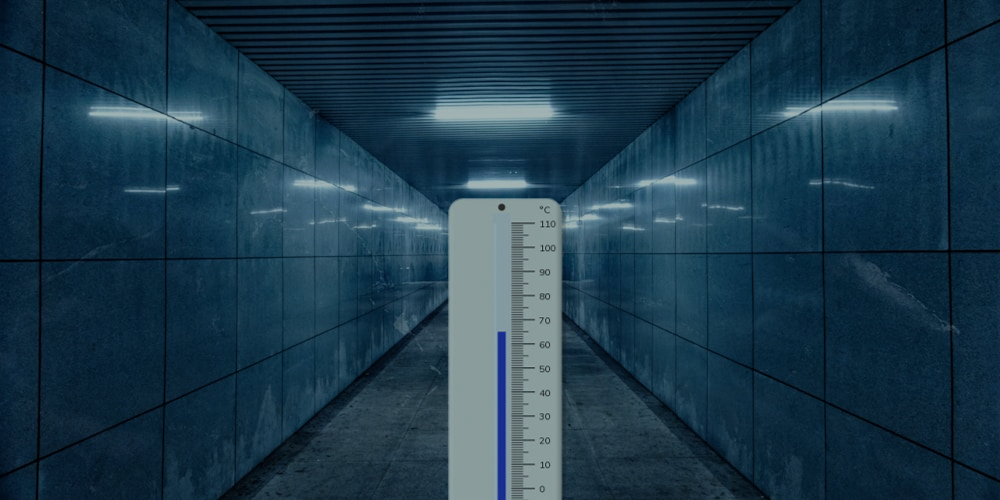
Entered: 65
